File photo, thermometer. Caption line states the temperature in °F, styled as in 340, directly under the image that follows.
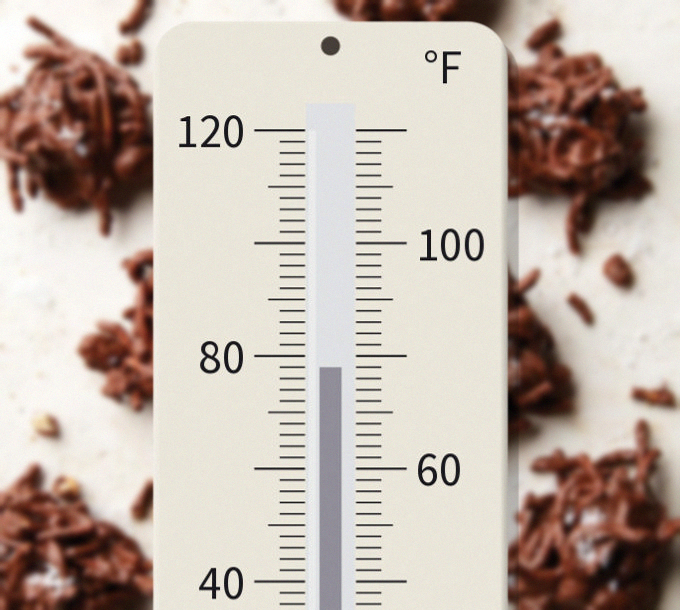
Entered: 78
